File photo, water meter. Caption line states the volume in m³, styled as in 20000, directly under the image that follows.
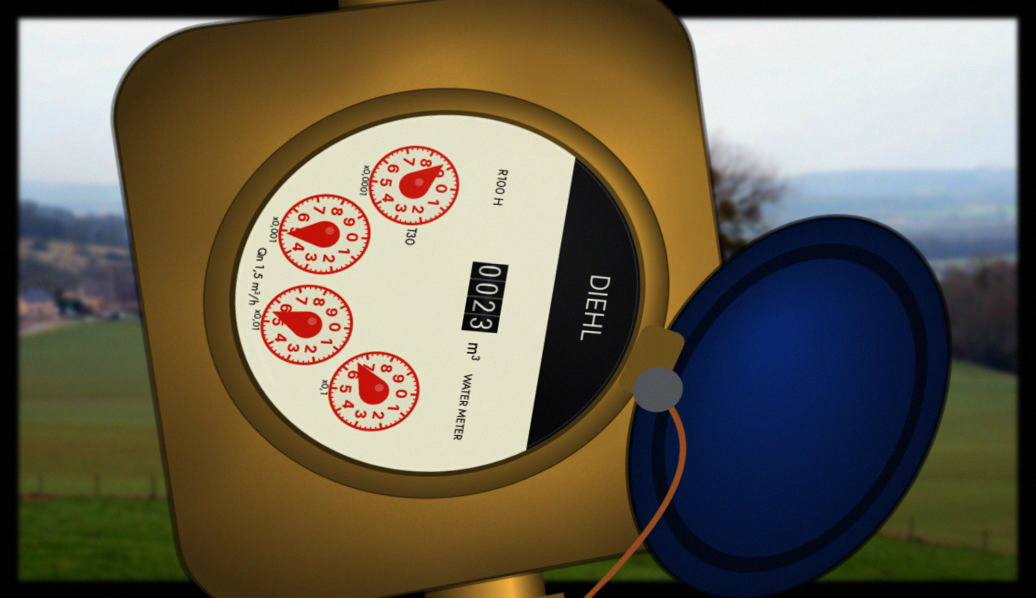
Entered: 23.6548
